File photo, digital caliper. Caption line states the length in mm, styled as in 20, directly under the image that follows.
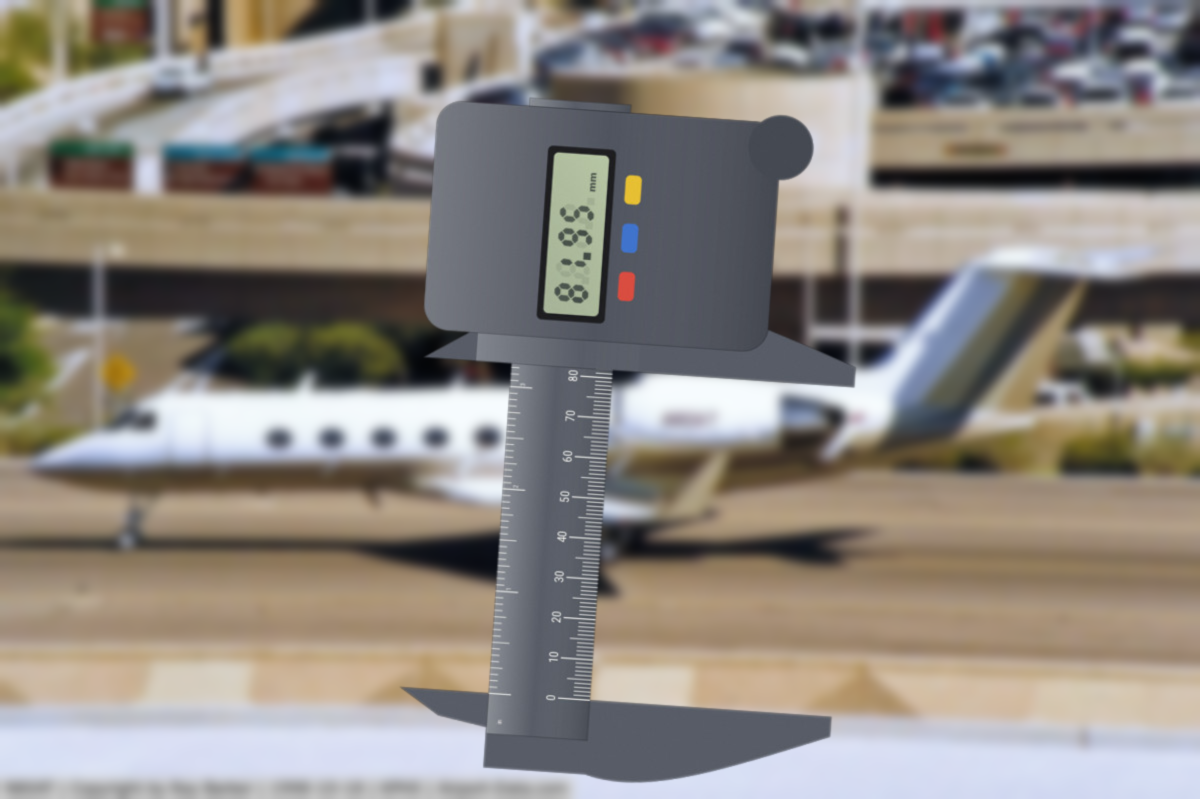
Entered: 81.95
